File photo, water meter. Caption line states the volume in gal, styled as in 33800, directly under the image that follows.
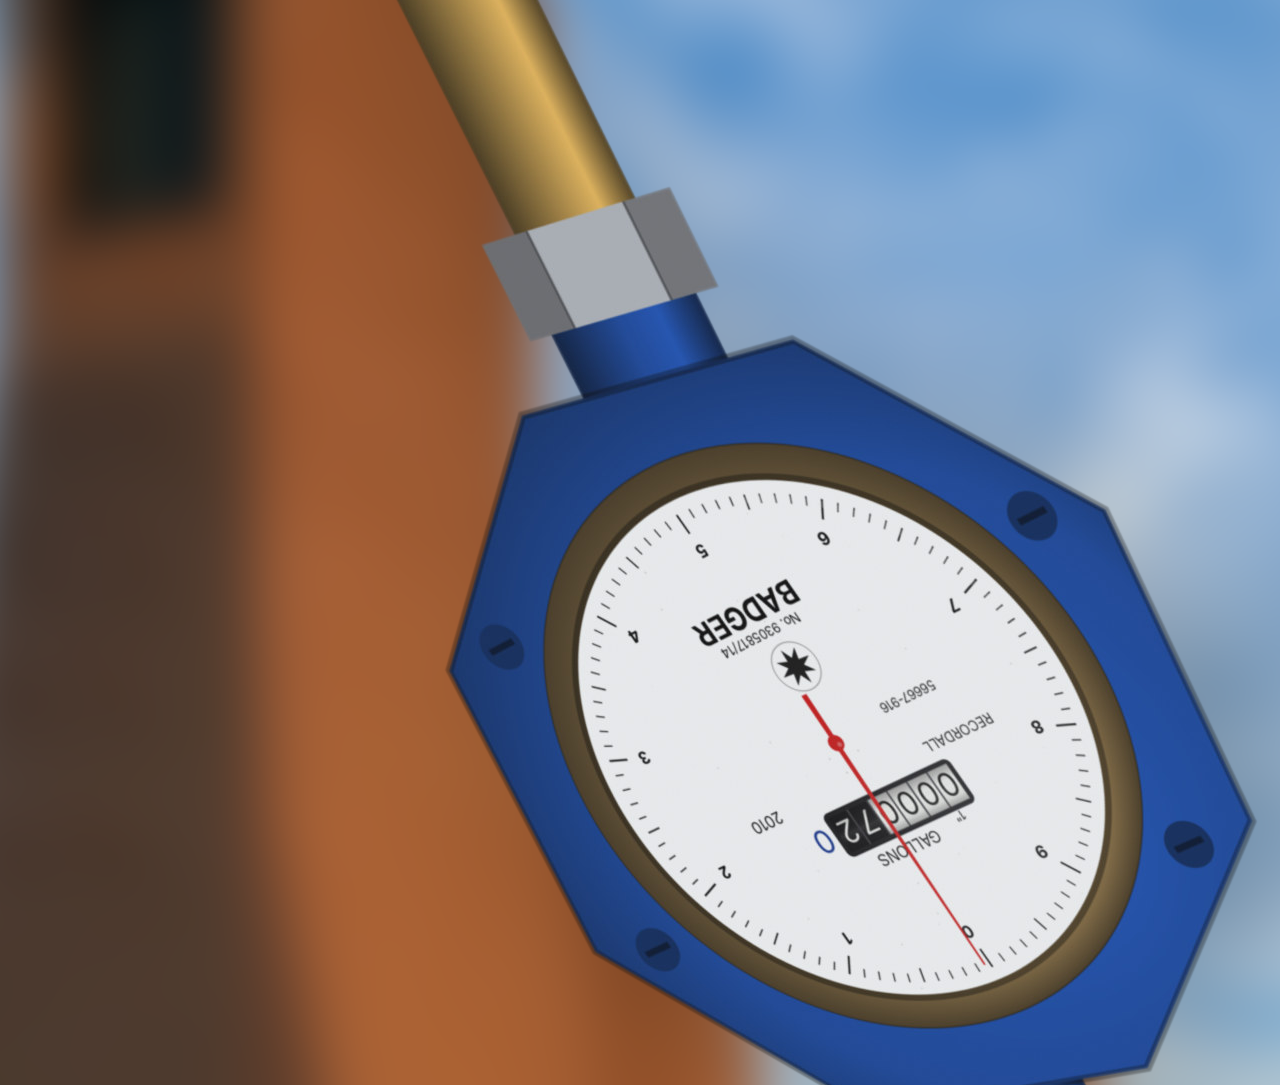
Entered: 720.0
